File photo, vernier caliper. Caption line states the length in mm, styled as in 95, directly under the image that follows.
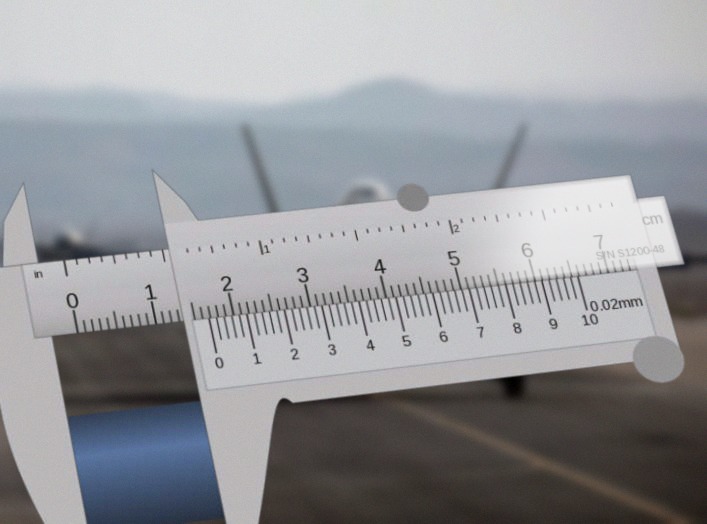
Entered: 16.8
